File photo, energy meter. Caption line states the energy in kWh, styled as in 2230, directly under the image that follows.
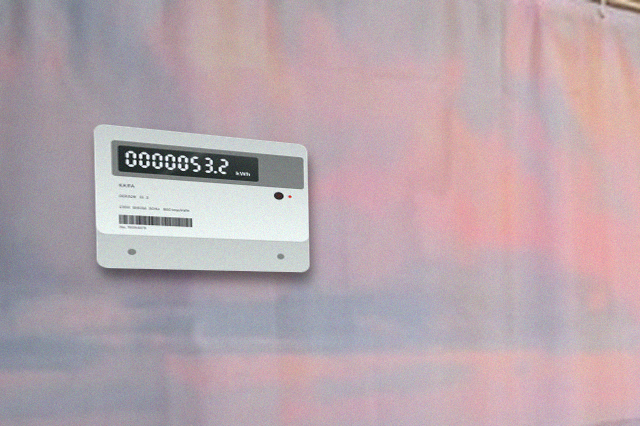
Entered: 53.2
